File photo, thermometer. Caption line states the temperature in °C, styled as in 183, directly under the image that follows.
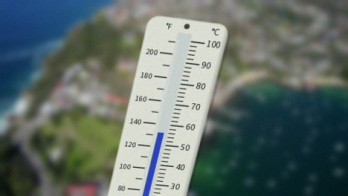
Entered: 56
